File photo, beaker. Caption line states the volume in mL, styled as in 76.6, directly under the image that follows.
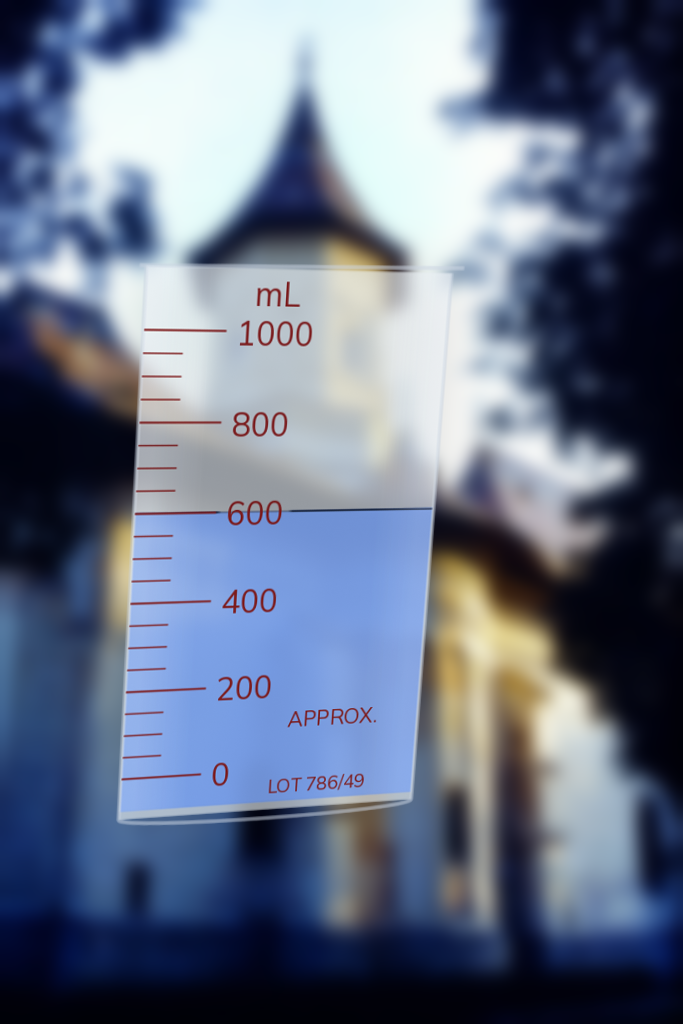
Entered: 600
